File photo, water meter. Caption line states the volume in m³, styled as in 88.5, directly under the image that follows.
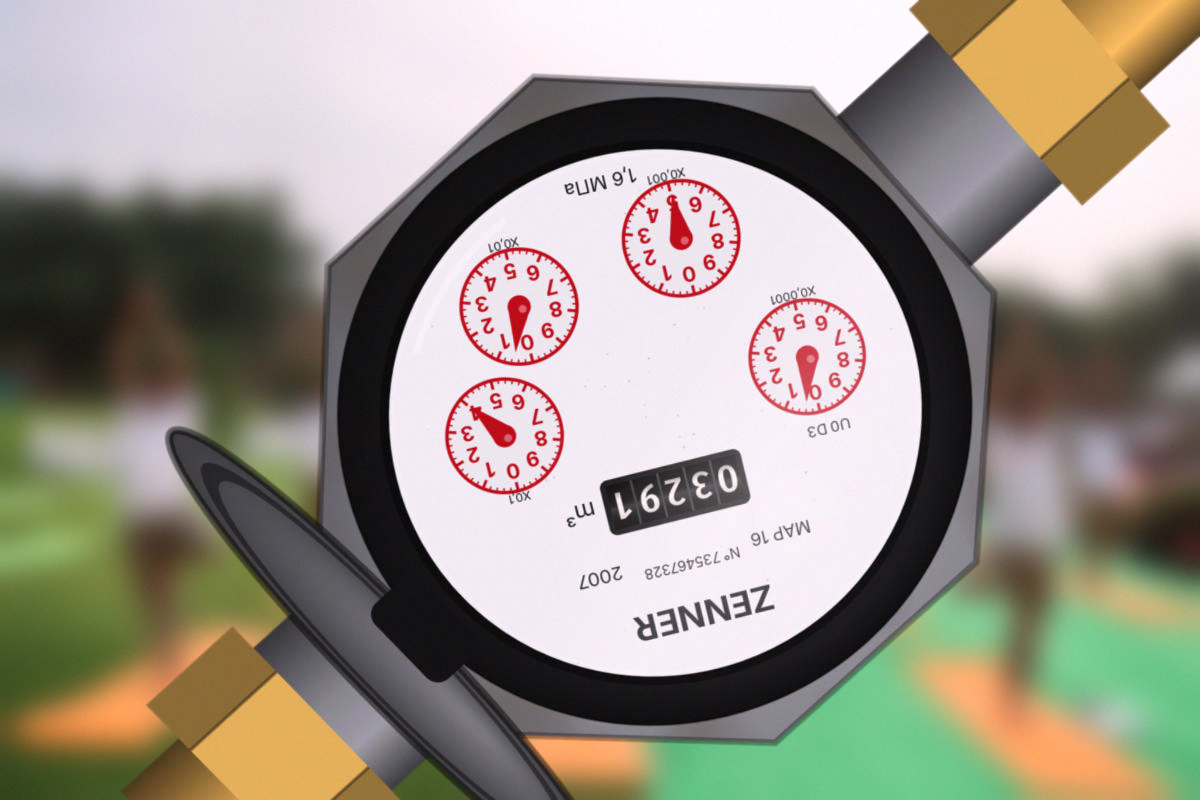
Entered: 3291.4050
